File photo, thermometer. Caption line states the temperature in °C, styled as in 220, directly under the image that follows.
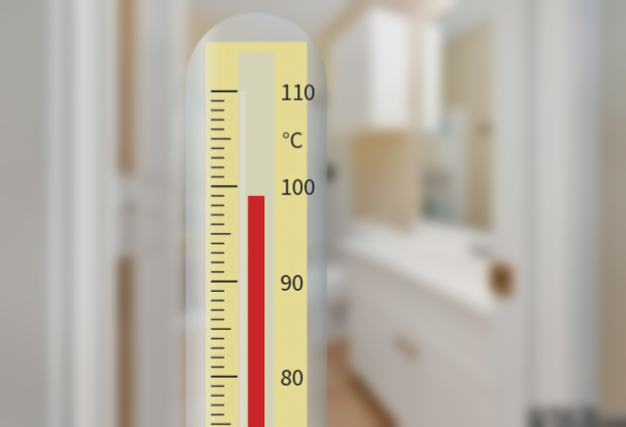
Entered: 99
